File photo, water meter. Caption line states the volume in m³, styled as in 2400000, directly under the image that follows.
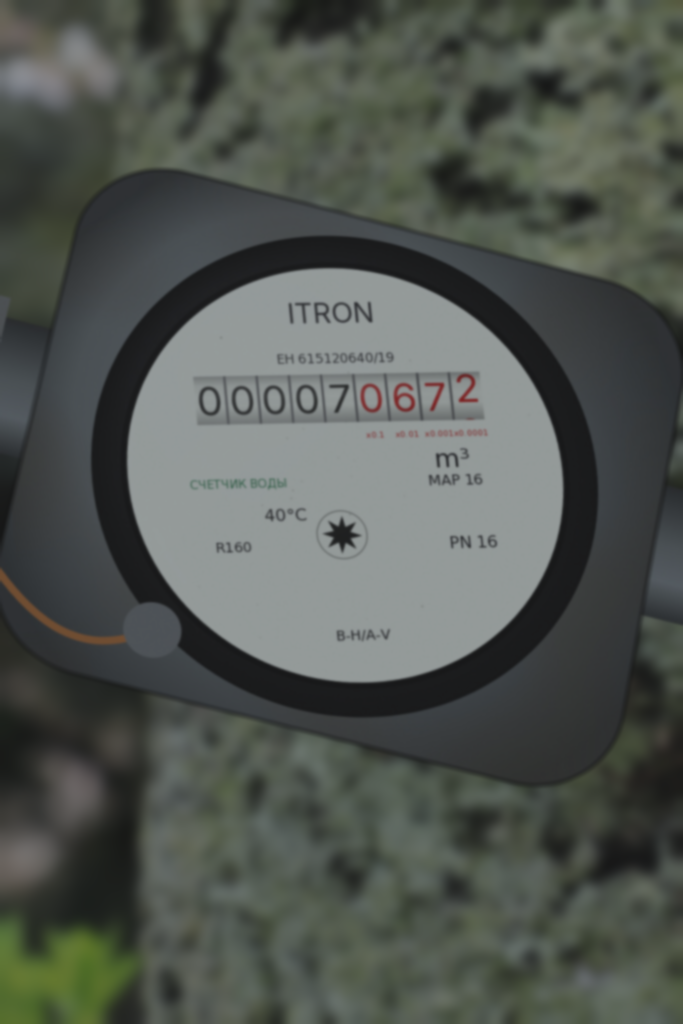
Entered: 7.0672
